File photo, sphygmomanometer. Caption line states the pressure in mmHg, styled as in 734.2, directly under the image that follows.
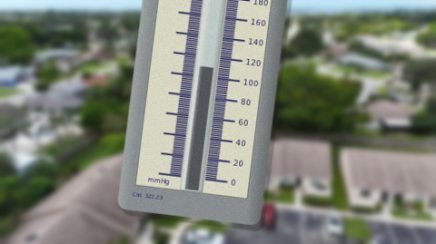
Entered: 110
